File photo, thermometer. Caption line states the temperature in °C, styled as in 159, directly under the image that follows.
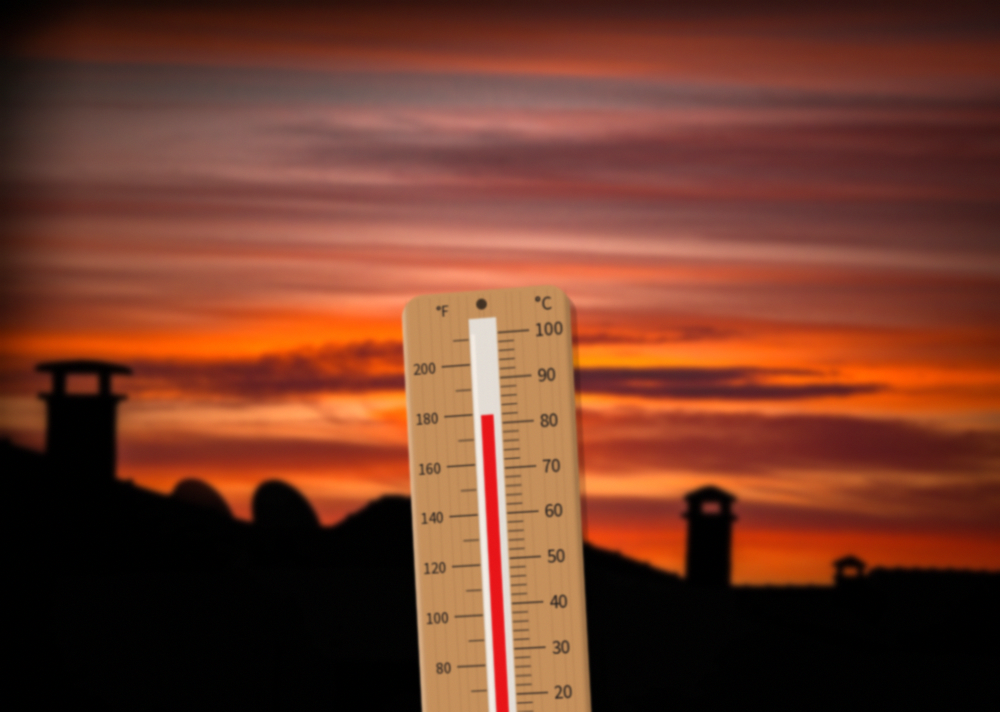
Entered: 82
